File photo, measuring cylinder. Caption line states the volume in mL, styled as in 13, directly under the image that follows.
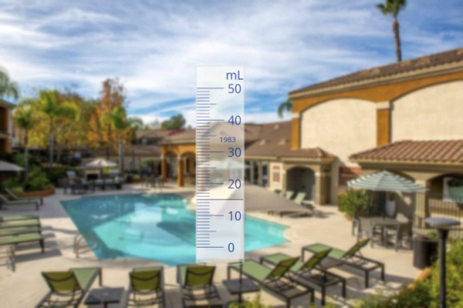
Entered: 15
